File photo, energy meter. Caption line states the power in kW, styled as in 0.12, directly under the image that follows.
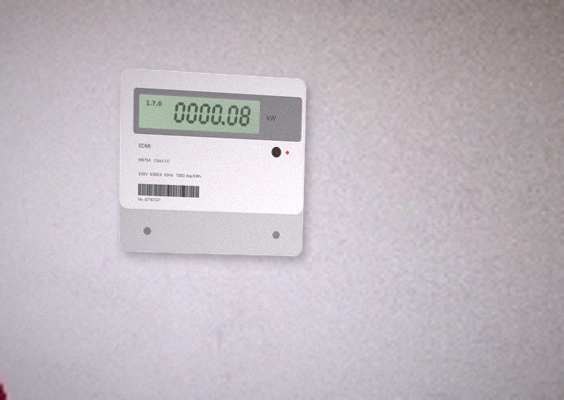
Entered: 0.08
